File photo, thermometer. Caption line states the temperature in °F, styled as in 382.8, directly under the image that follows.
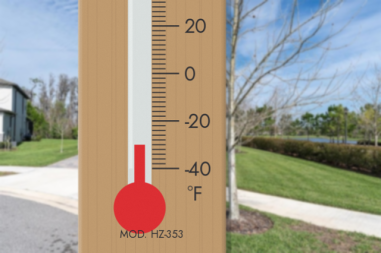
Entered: -30
